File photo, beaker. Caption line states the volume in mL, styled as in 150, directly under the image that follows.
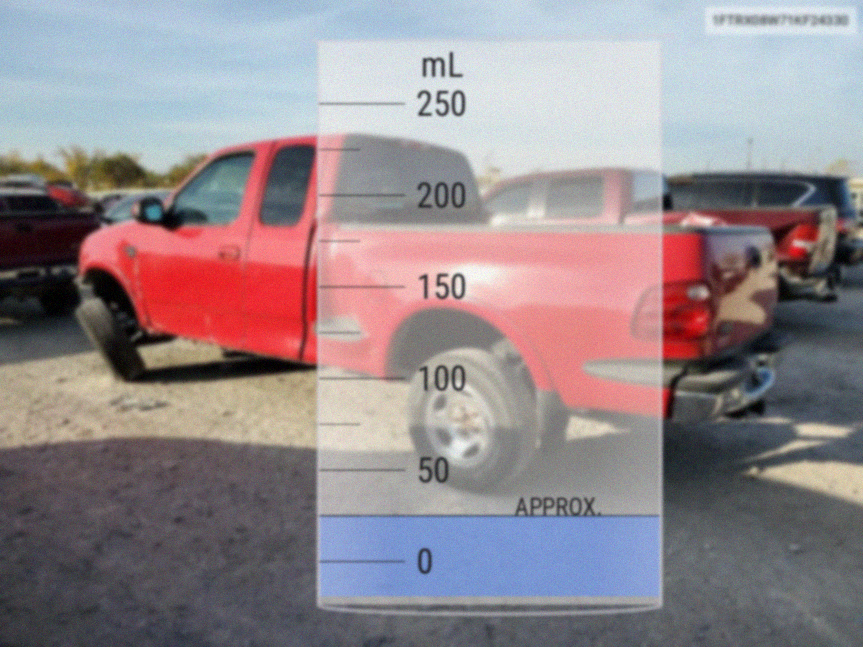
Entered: 25
